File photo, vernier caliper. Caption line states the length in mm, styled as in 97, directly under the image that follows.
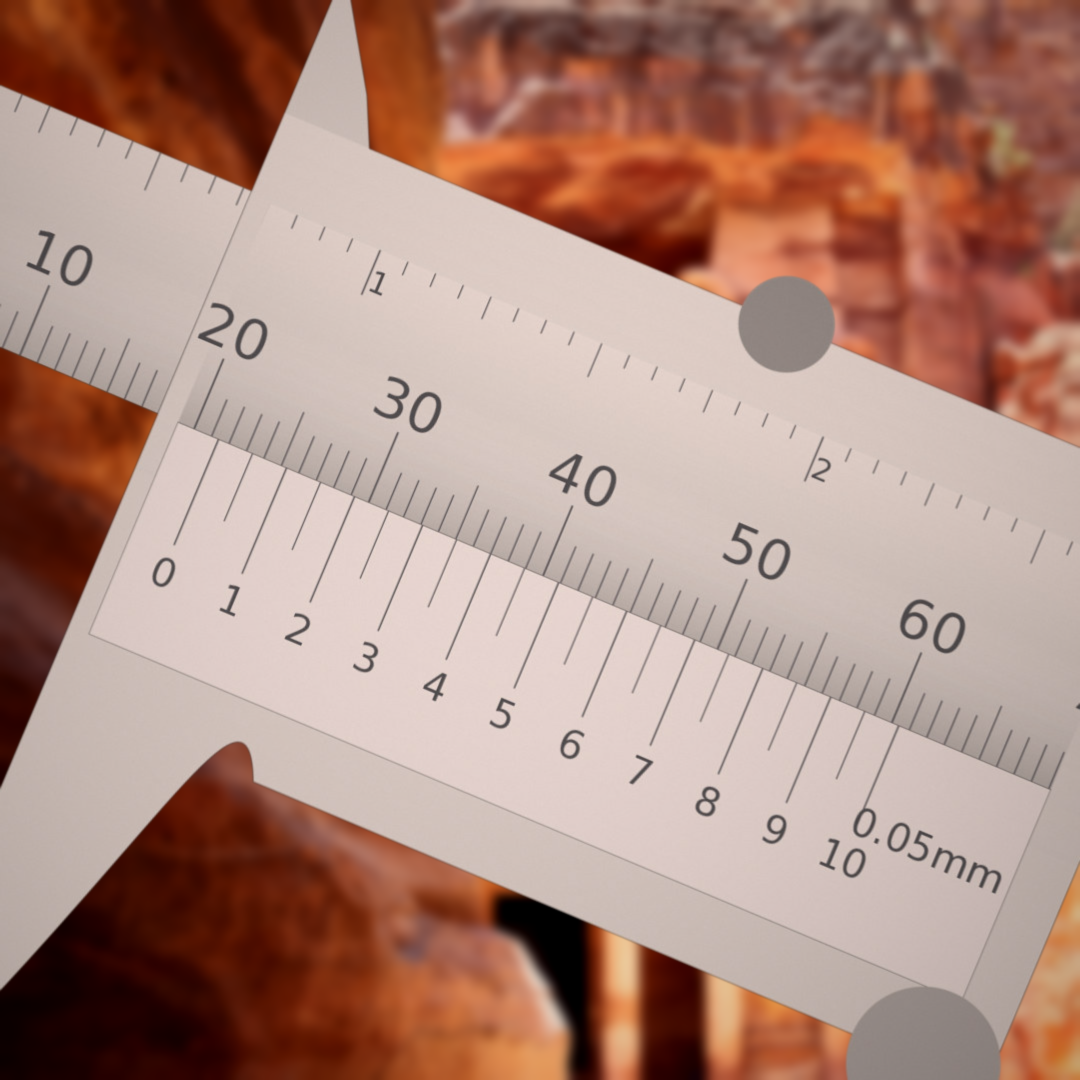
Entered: 21.4
